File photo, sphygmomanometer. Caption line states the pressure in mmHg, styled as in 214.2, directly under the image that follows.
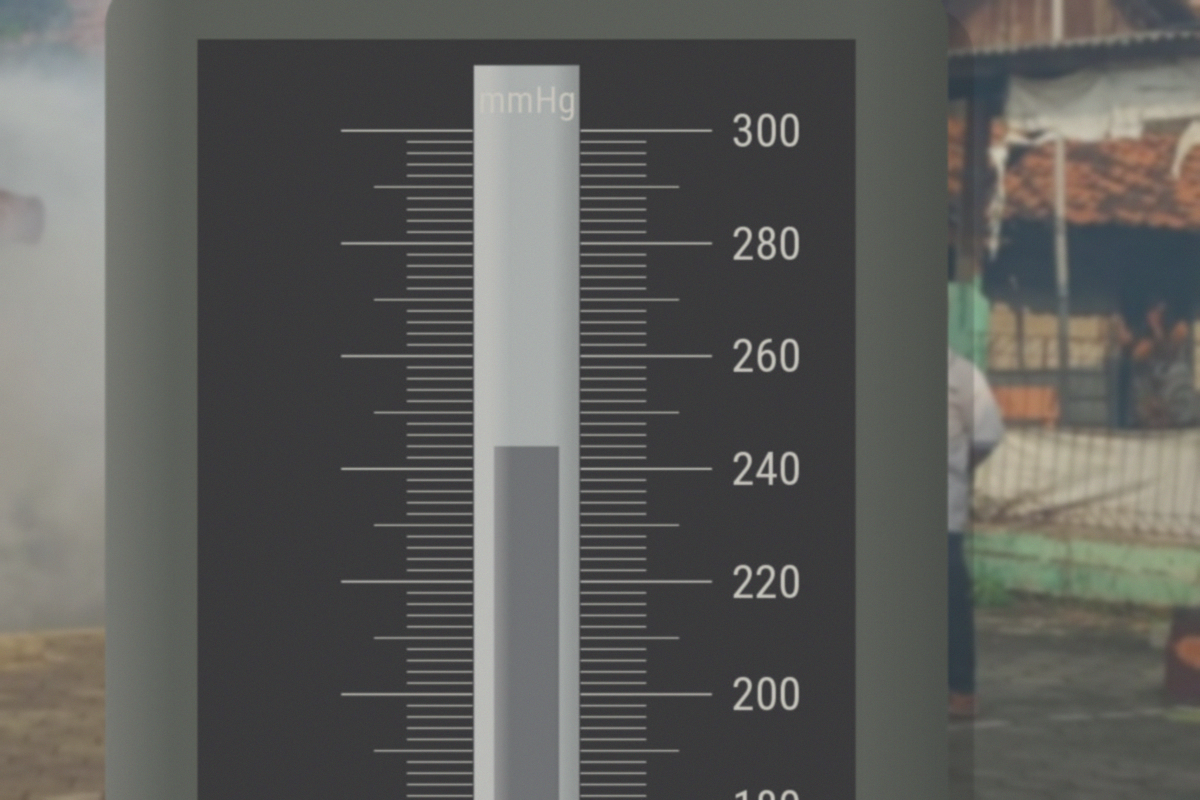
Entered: 244
